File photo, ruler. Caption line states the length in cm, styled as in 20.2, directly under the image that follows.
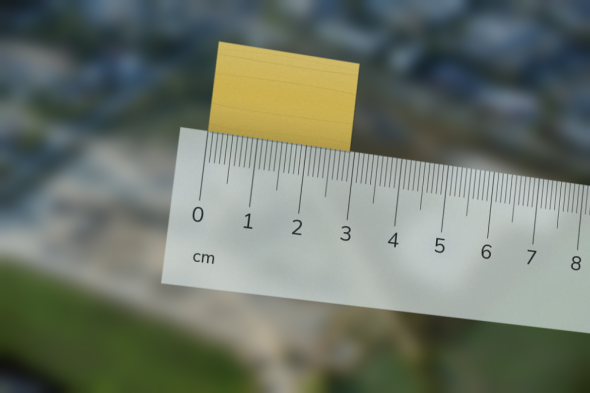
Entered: 2.9
